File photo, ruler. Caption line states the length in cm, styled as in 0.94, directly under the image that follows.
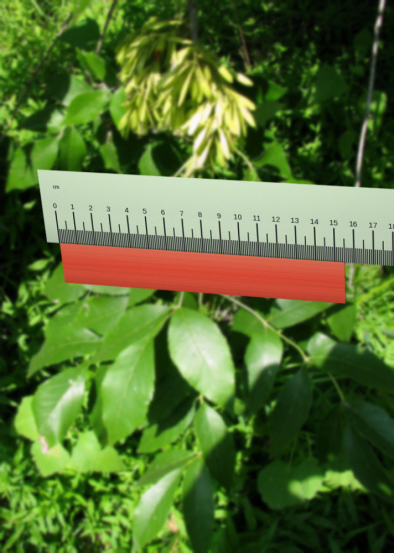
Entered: 15.5
